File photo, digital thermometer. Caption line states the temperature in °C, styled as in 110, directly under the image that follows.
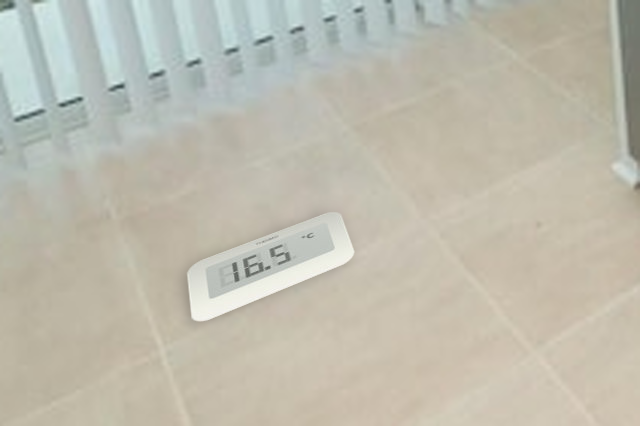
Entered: 16.5
